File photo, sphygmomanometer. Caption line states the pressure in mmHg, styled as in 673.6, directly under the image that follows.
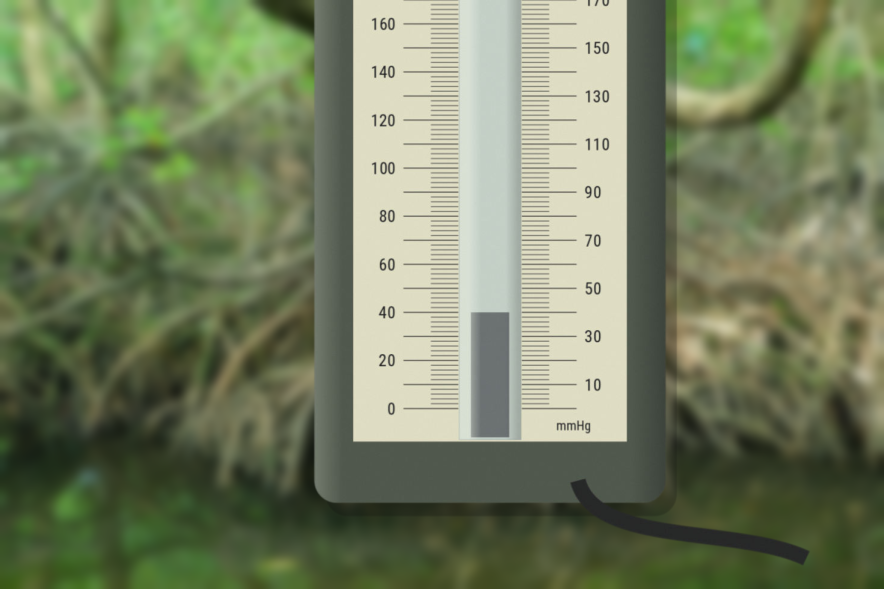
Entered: 40
